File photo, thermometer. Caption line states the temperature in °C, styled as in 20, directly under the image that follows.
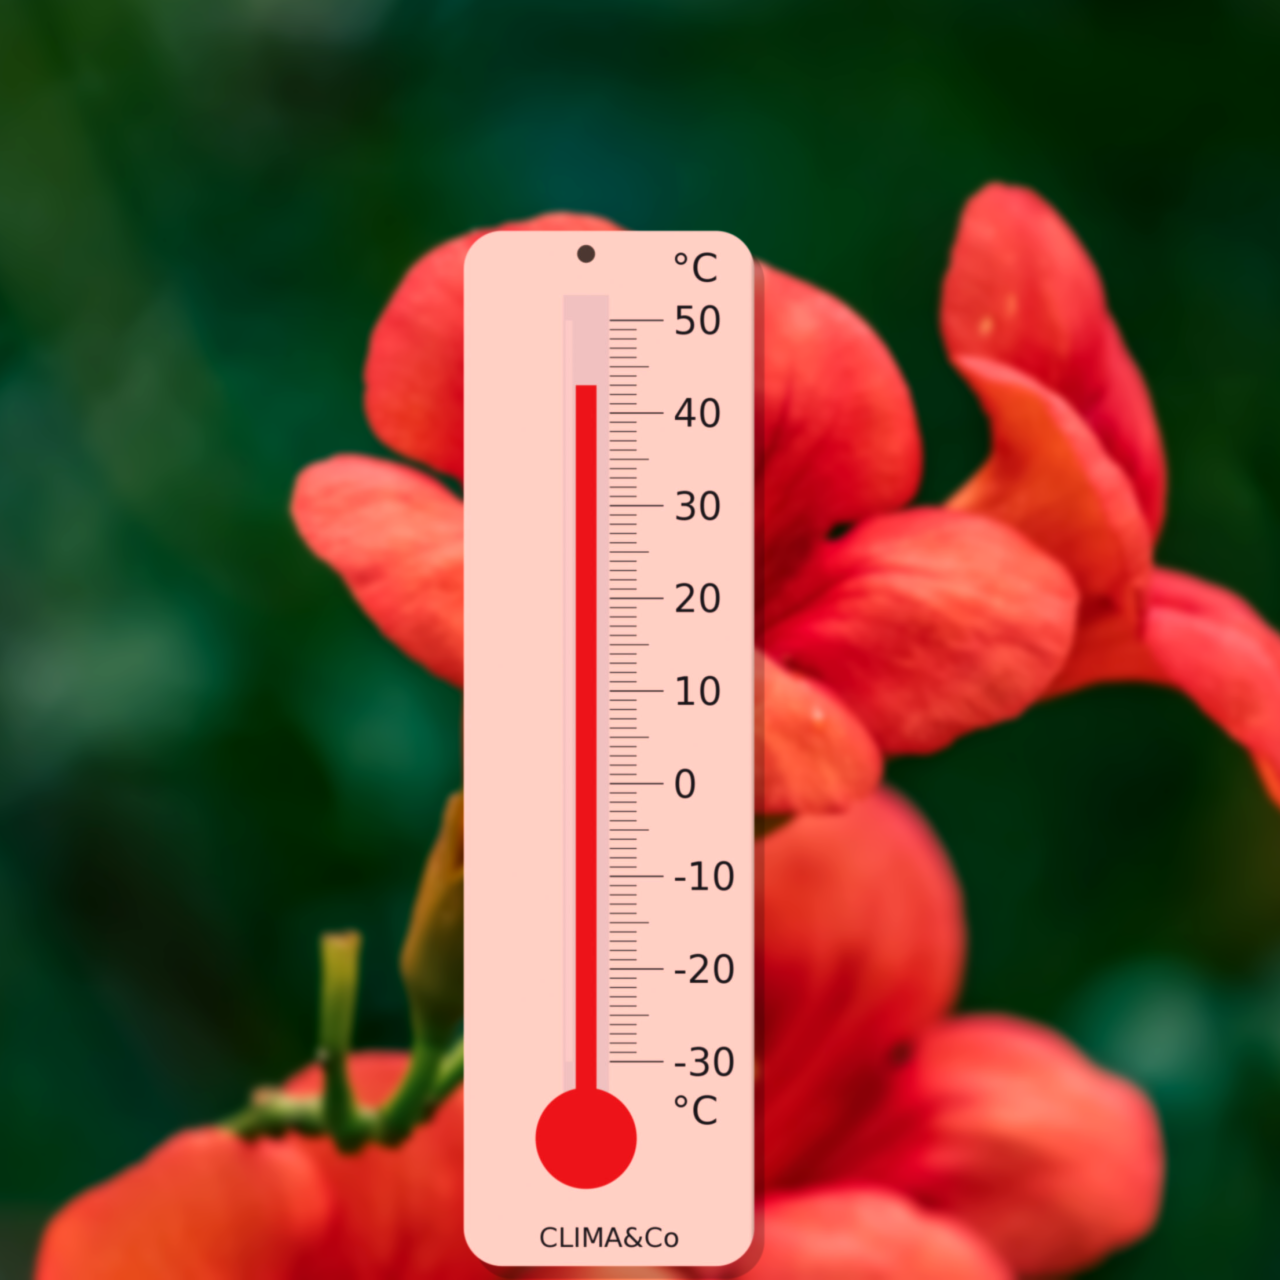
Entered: 43
